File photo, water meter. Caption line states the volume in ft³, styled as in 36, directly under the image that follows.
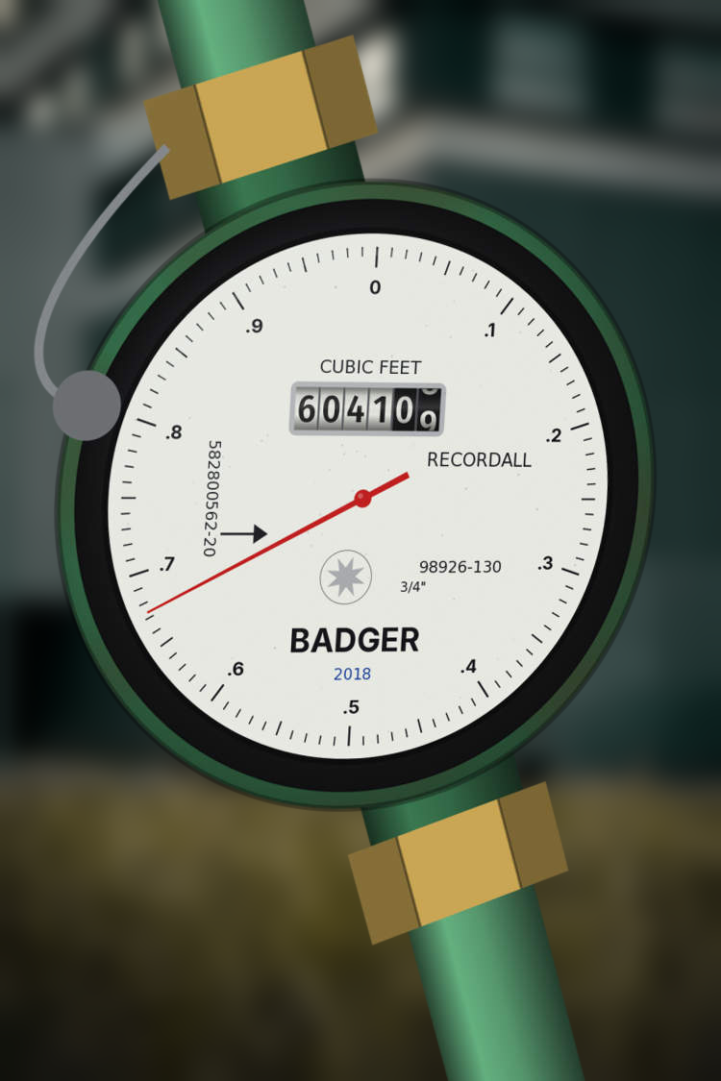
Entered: 604108.67
